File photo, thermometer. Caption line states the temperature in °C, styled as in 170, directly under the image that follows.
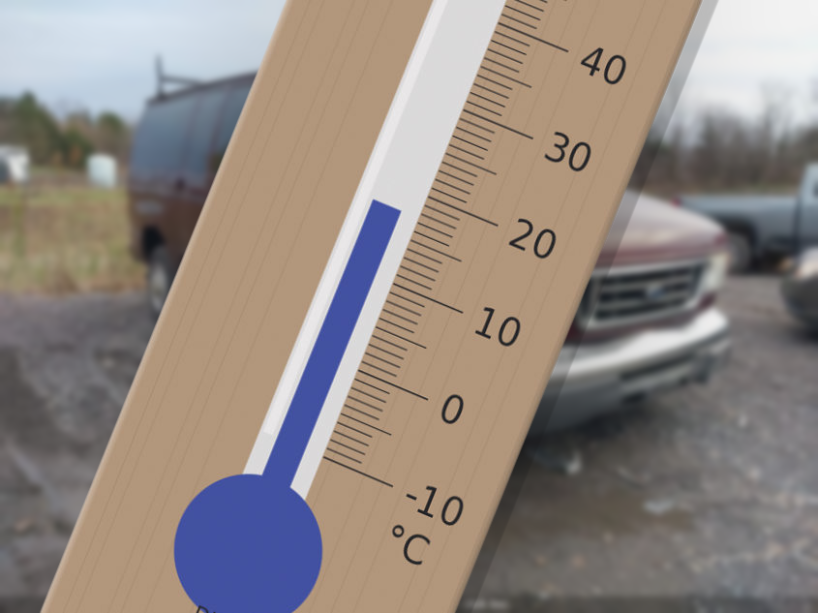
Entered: 17.5
